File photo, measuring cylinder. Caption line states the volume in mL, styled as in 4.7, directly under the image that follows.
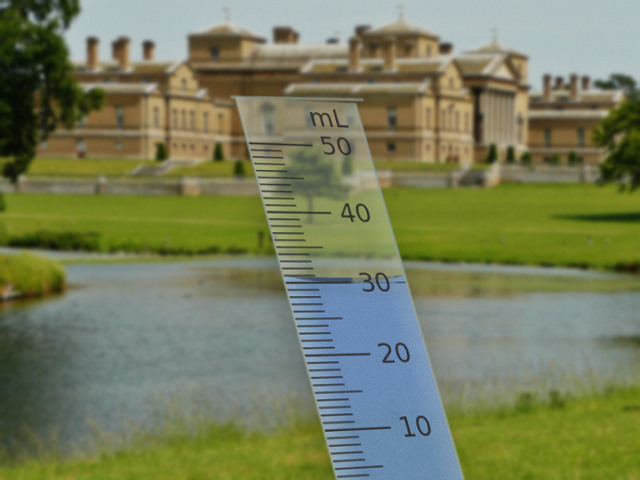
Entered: 30
